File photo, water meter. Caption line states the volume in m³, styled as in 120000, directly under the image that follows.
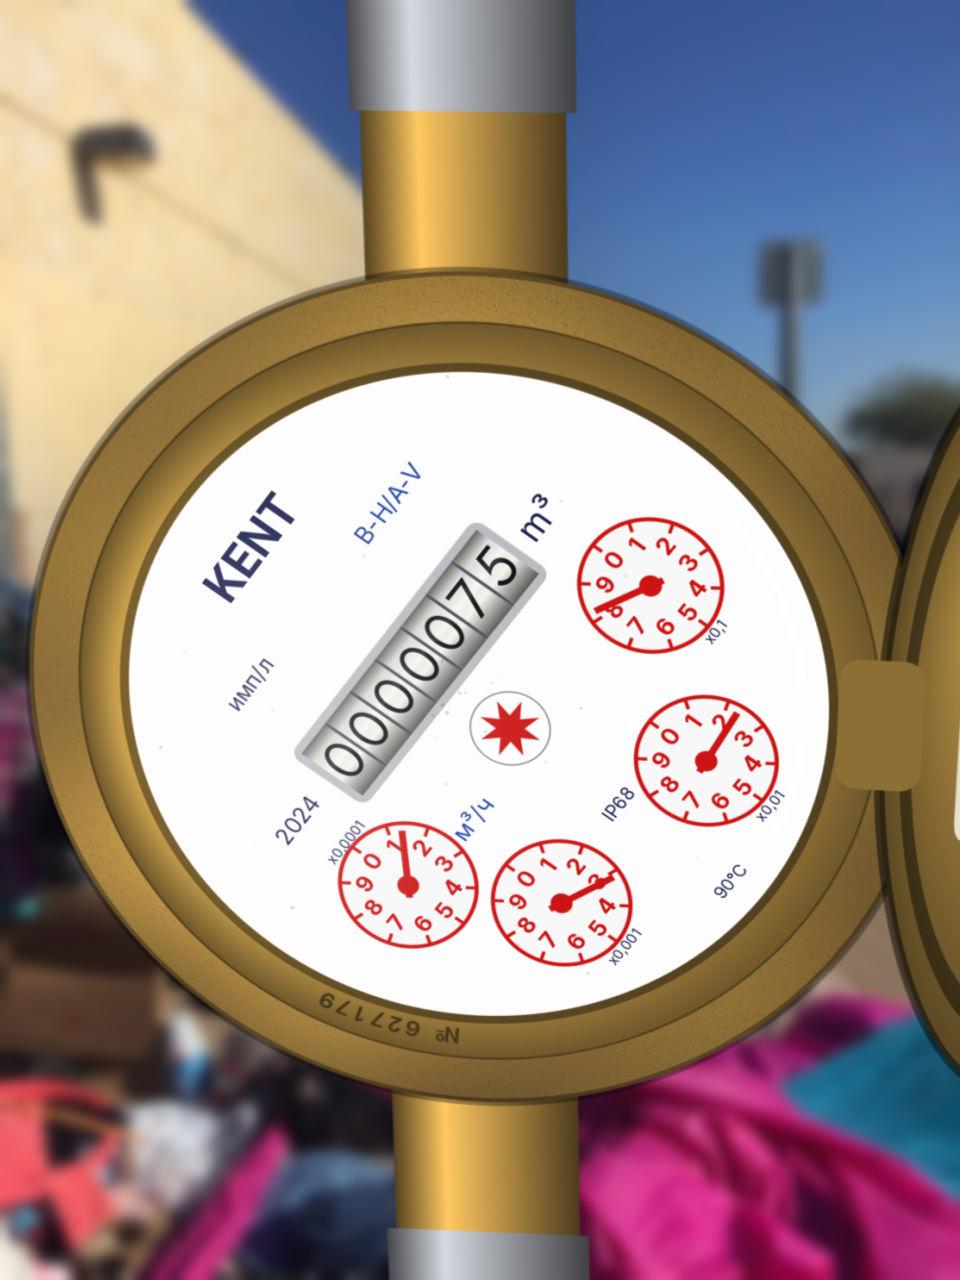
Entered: 75.8231
